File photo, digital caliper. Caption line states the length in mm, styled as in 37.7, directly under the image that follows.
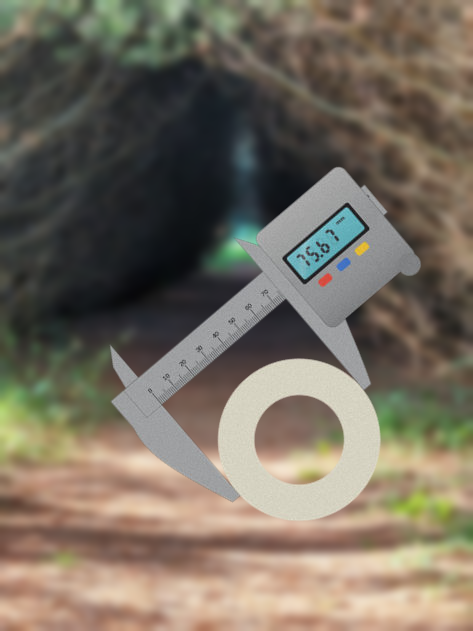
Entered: 75.67
